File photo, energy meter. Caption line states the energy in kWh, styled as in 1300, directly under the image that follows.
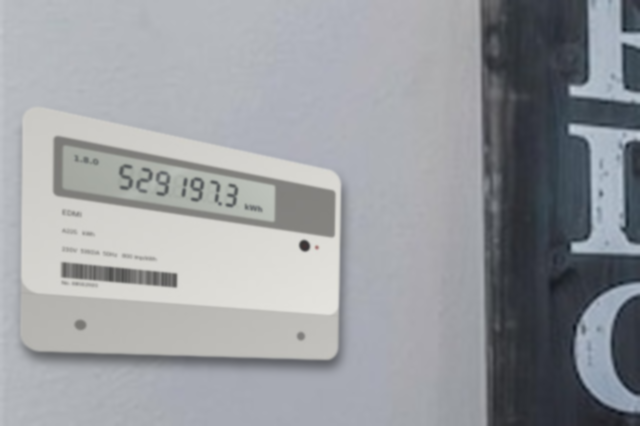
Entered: 529197.3
